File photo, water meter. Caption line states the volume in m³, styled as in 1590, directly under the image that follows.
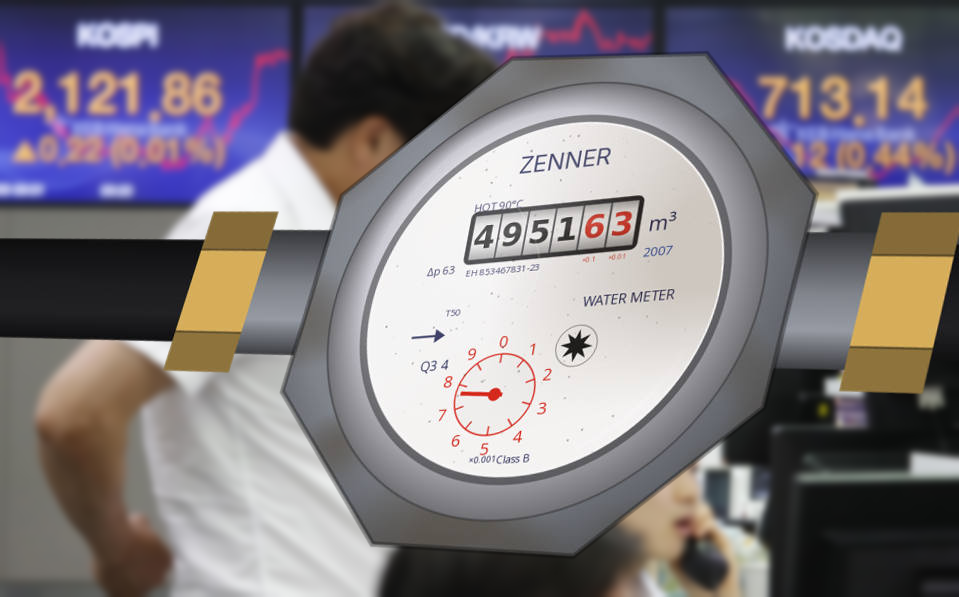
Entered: 4951.637
